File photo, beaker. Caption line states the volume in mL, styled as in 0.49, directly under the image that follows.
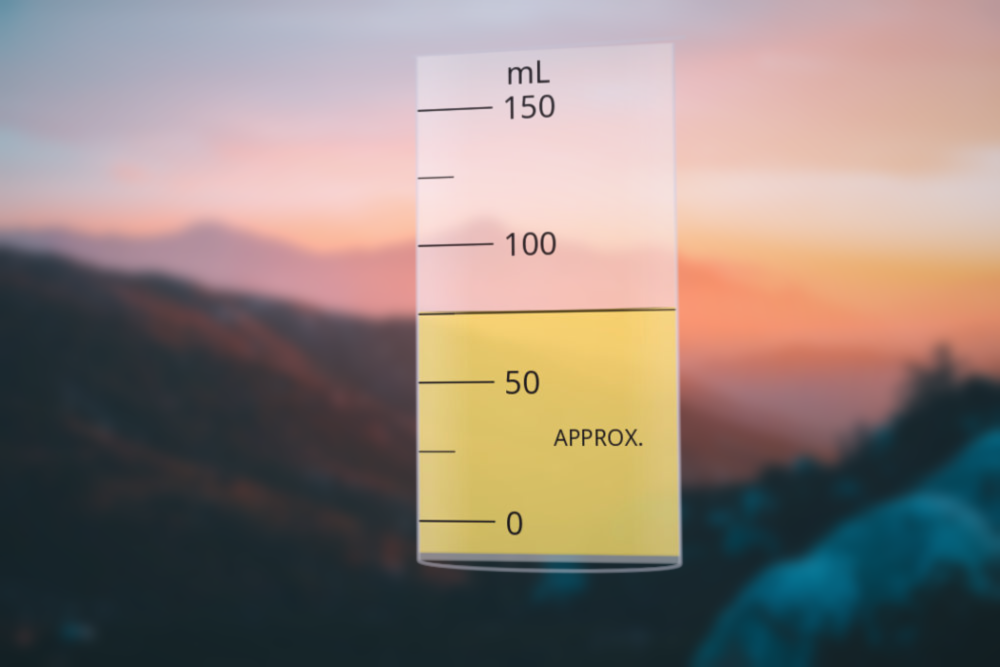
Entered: 75
